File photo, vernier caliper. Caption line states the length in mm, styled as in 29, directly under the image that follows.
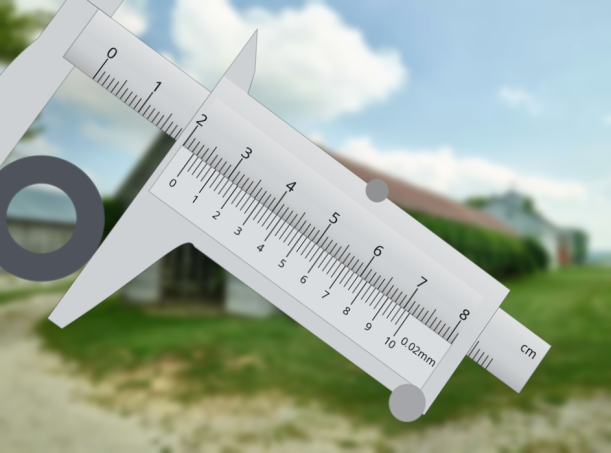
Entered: 22.4
